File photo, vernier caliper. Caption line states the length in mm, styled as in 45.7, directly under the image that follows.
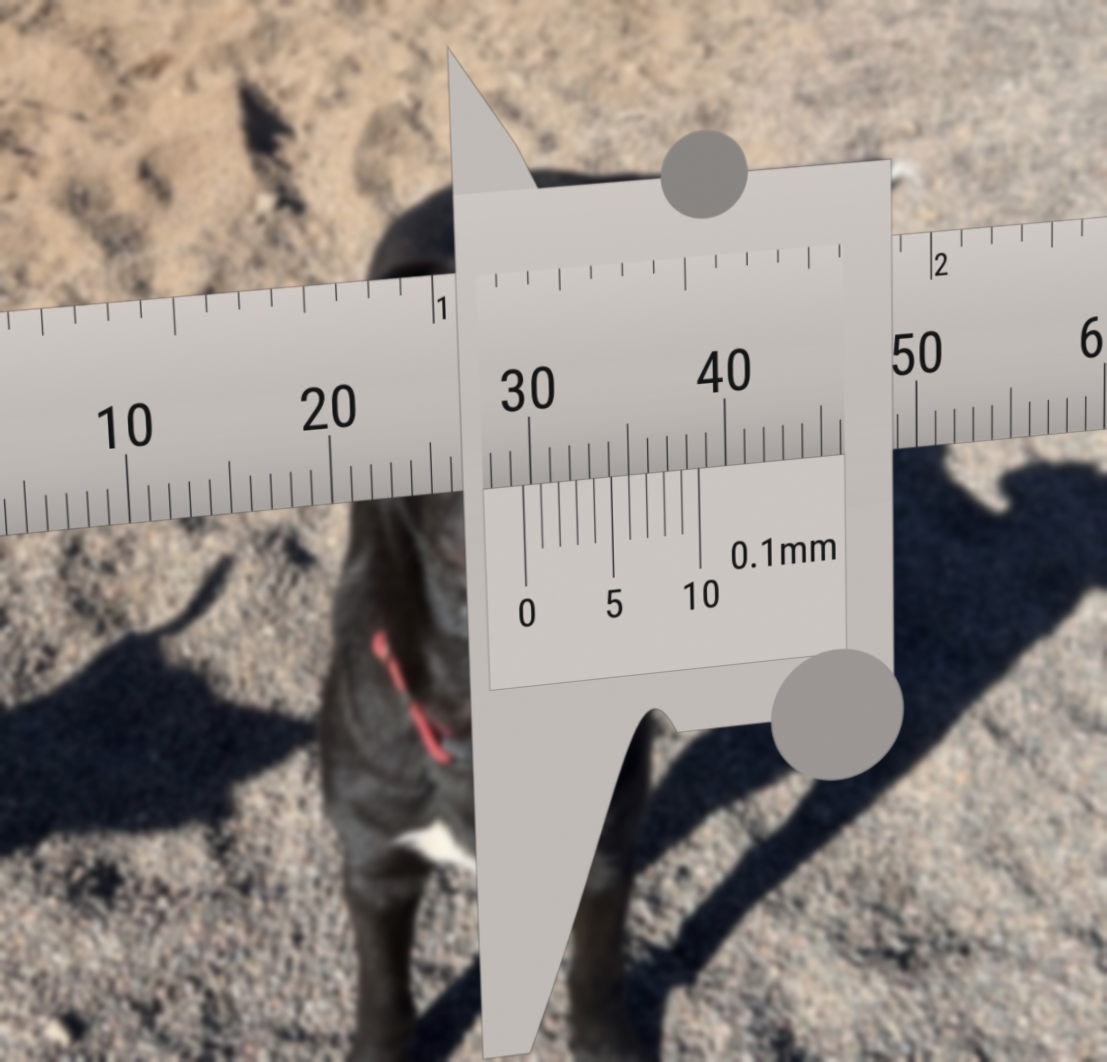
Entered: 29.6
